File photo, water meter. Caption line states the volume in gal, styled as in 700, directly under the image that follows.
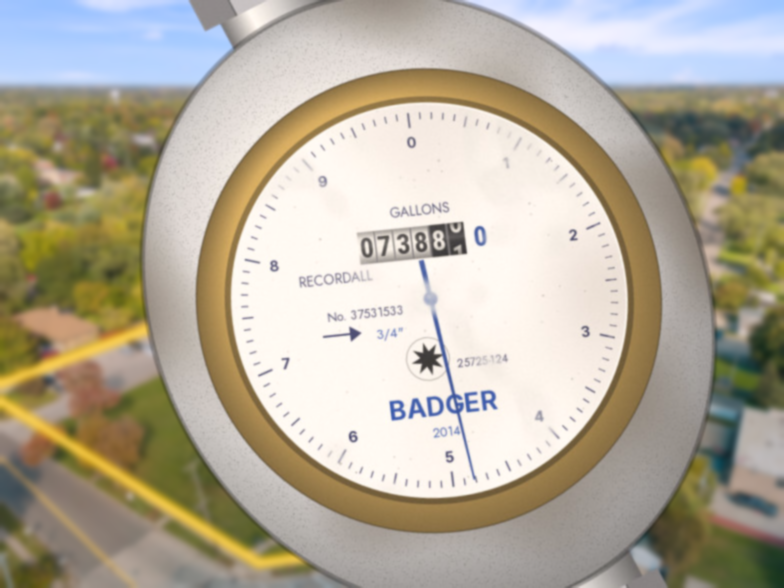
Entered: 738804.8
